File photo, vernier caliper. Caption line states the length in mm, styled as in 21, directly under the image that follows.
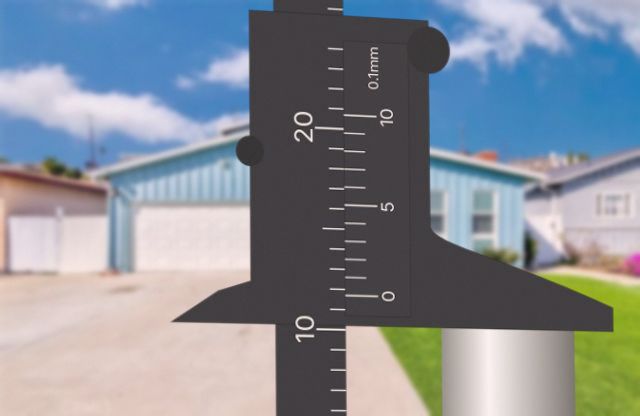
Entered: 11.7
